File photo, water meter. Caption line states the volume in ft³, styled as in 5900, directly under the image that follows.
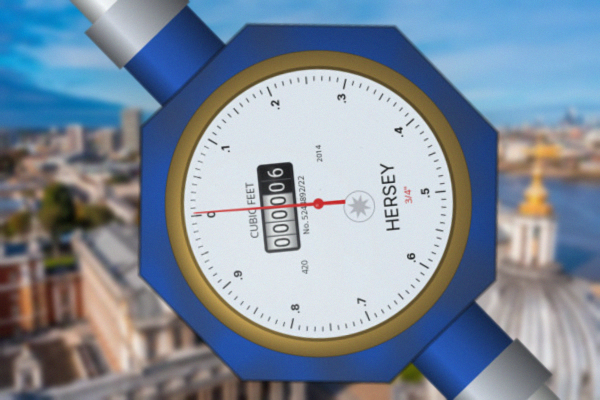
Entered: 6.00
